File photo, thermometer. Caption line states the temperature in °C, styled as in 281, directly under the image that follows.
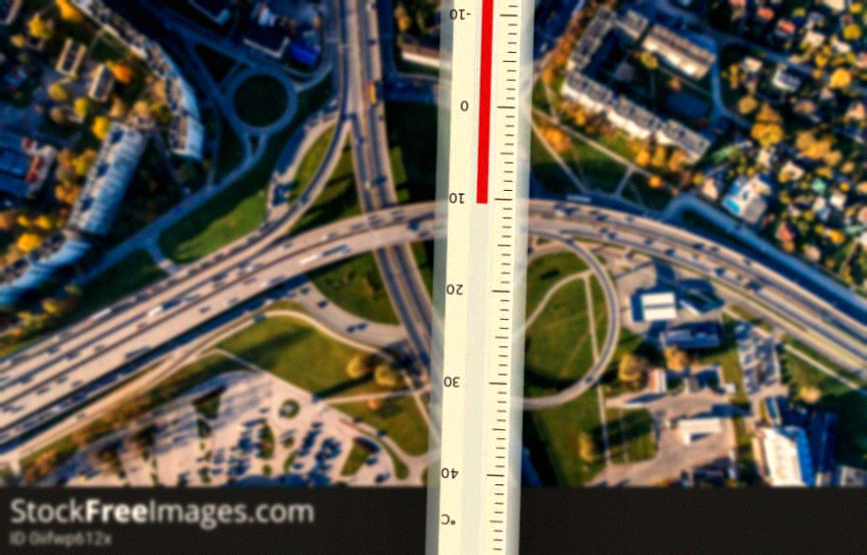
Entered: 10.5
